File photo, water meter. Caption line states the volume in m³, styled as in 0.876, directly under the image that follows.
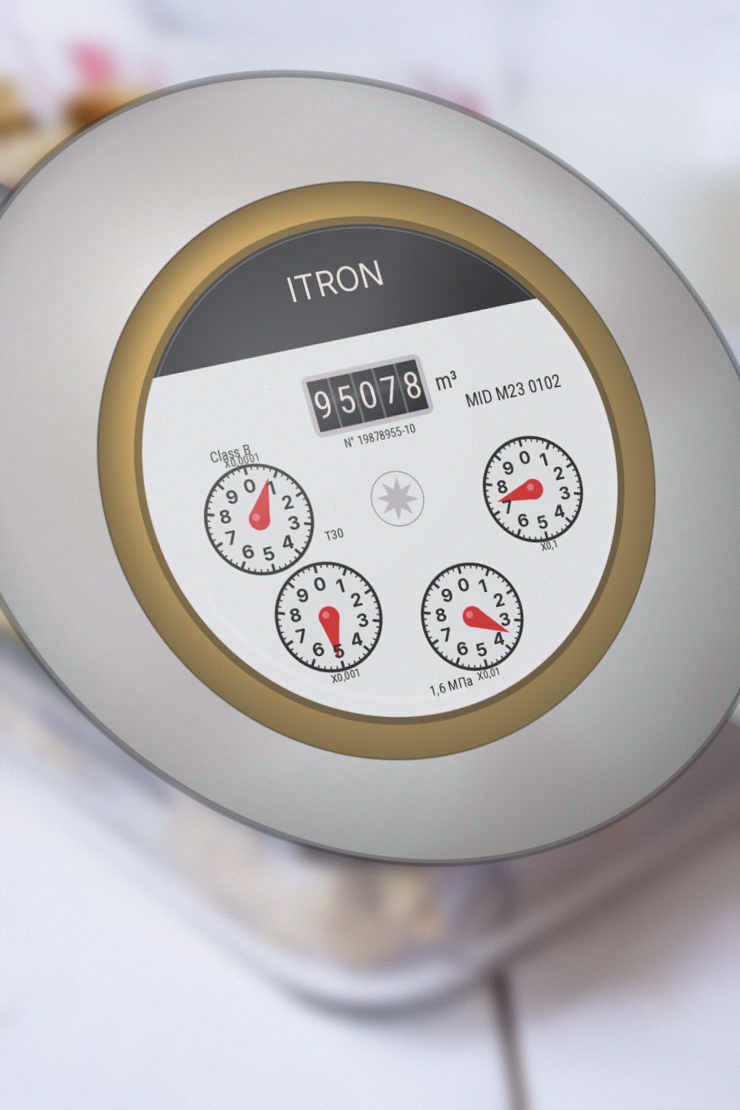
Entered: 95078.7350
